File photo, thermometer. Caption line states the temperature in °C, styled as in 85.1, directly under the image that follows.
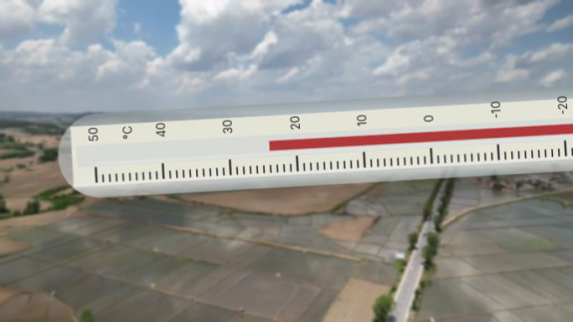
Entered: 24
